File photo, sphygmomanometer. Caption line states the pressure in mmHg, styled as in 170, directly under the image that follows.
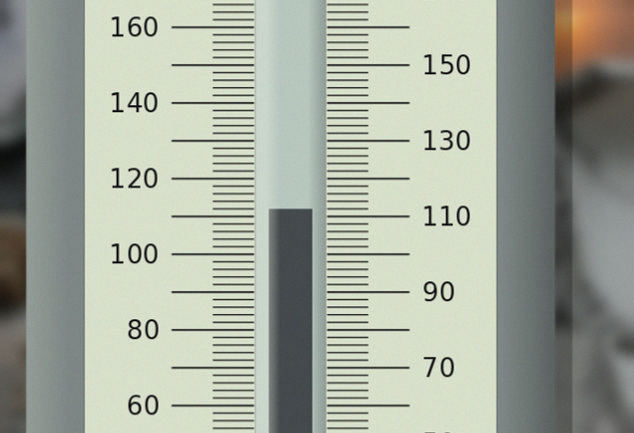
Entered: 112
